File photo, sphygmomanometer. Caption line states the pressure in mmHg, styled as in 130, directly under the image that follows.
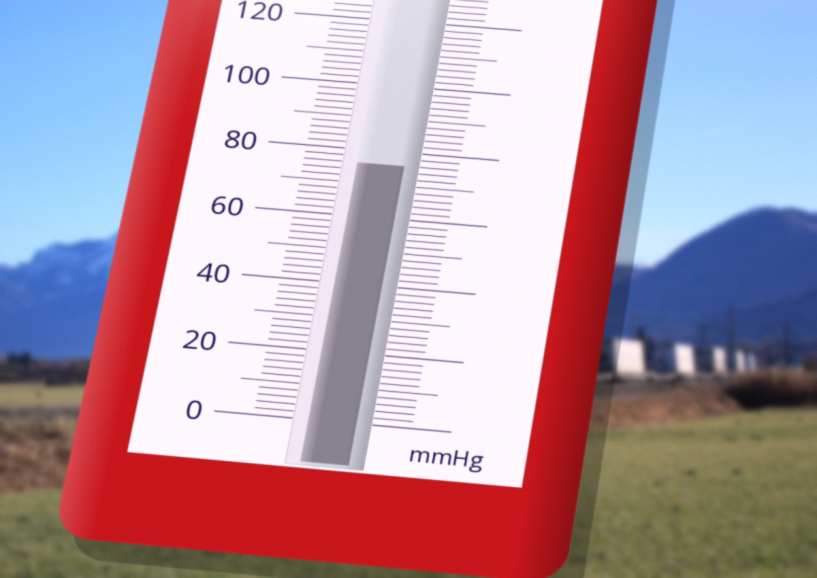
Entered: 76
